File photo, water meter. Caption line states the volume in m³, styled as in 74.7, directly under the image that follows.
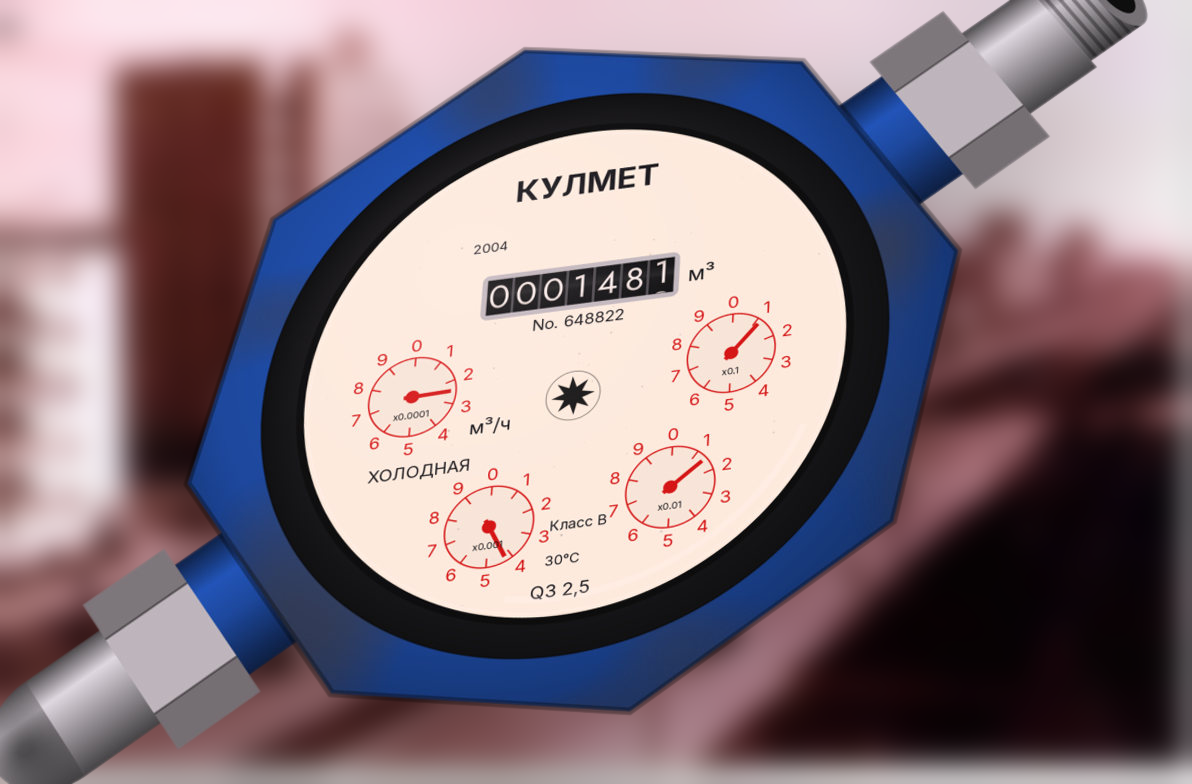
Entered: 1481.1142
